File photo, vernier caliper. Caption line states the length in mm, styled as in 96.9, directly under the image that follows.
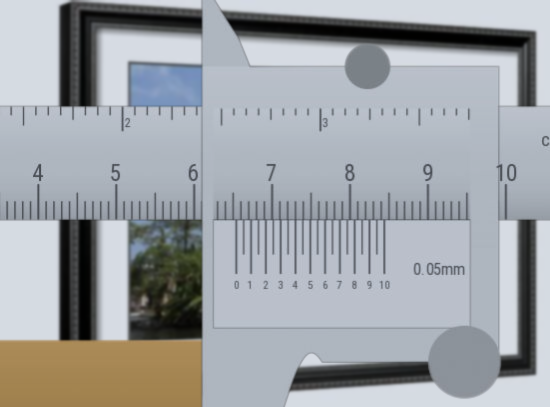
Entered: 65.4
